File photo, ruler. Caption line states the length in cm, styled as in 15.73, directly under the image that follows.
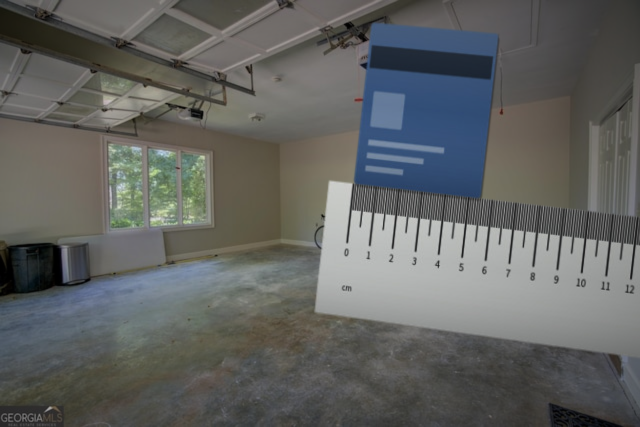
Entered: 5.5
